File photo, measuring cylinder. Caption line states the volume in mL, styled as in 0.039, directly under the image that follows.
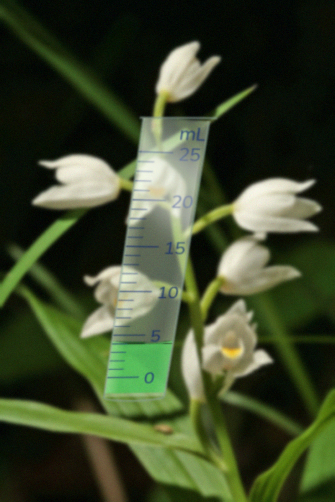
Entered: 4
